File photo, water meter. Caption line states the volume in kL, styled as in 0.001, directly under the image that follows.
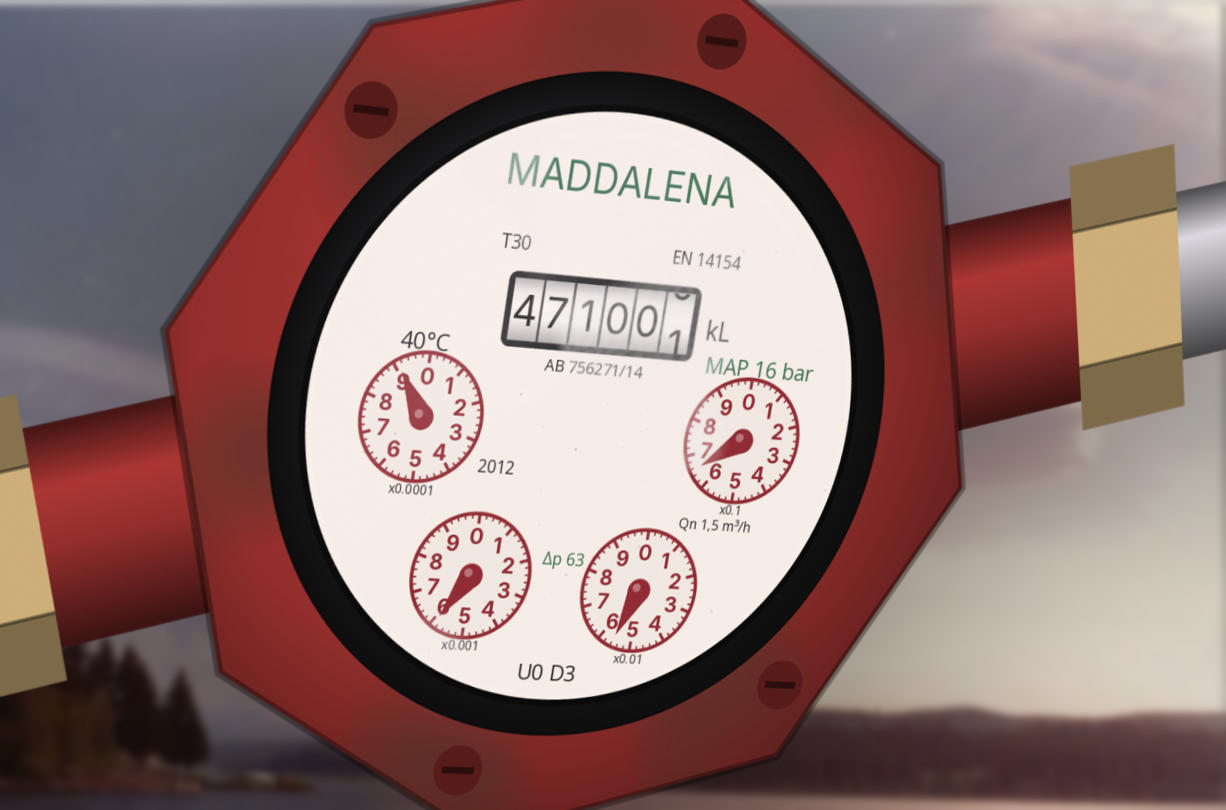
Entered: 471000.6559
